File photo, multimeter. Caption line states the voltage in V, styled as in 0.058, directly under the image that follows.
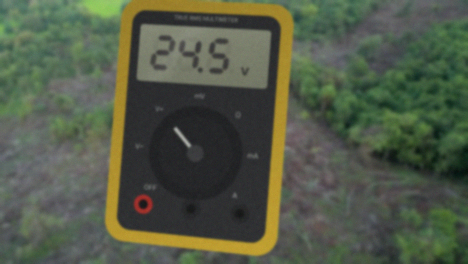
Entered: 24.5
